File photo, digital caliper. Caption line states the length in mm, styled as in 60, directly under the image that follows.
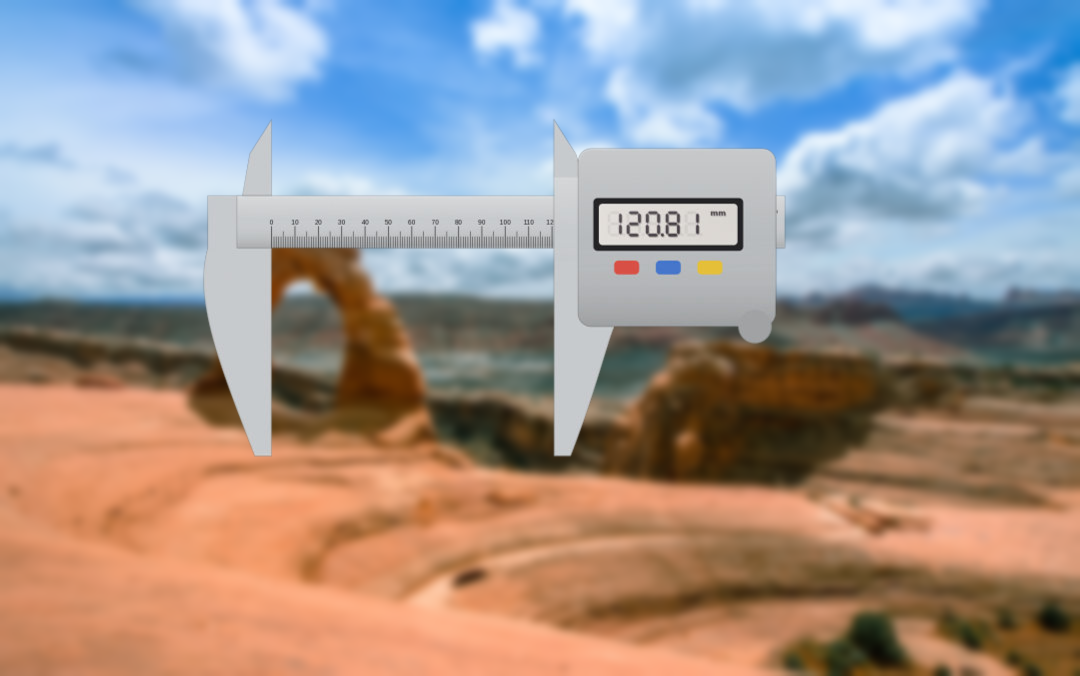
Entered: 120.81
